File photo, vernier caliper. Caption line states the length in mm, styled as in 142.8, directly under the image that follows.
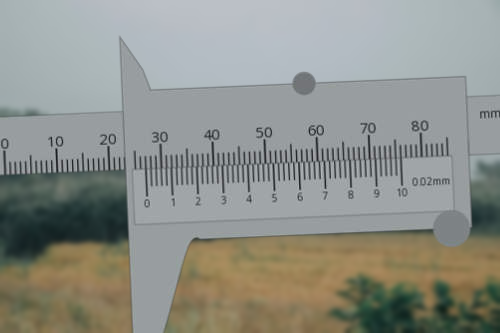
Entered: 27.0
